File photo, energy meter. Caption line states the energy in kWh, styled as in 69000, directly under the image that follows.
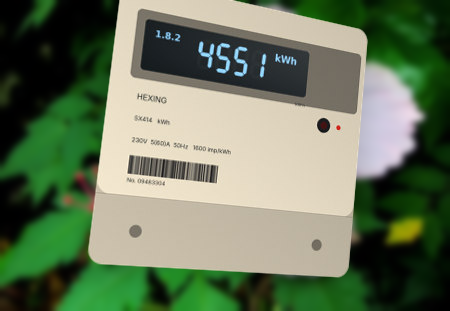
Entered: 4551
